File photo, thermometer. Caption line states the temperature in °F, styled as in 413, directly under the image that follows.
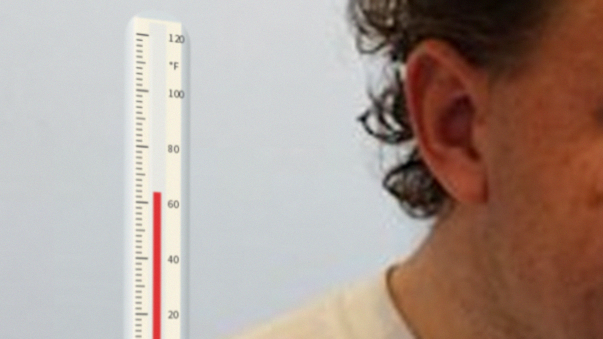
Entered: 64
